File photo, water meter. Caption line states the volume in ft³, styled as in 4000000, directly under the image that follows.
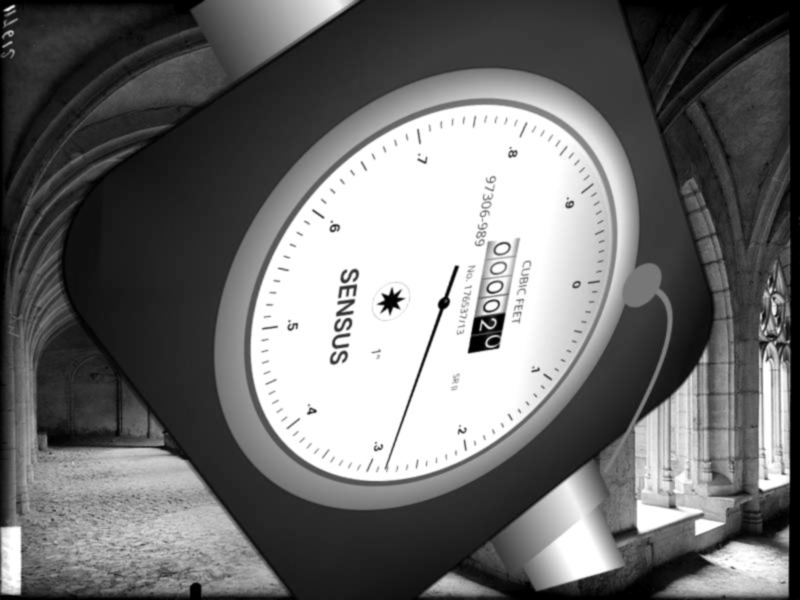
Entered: 20.28
